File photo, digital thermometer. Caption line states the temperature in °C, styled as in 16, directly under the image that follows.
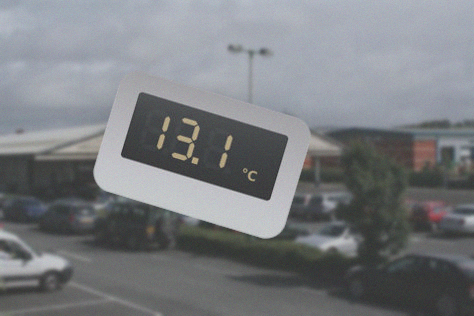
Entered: 13.1
